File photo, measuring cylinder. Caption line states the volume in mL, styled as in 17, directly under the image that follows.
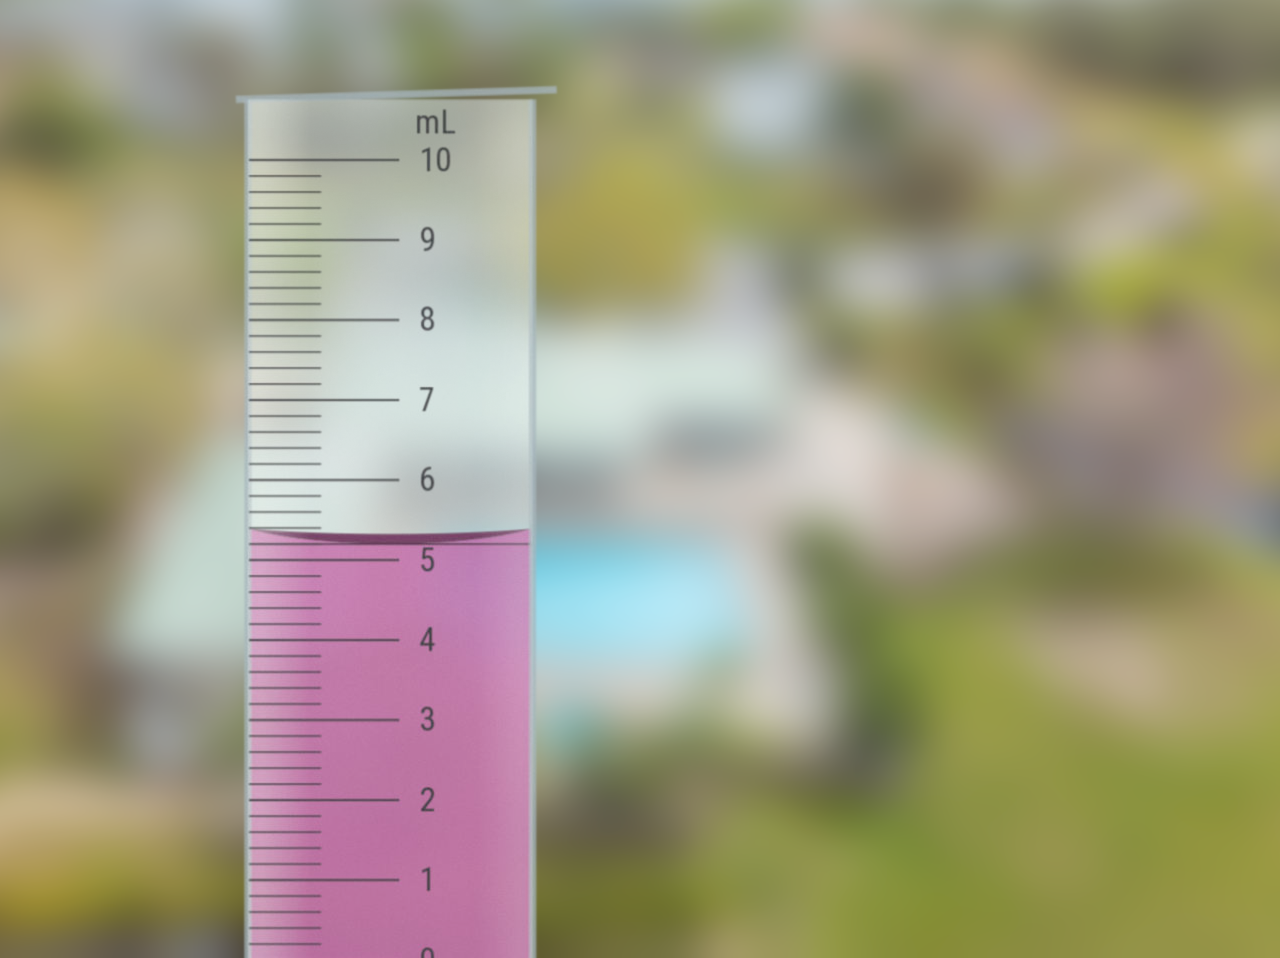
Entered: 5.2
